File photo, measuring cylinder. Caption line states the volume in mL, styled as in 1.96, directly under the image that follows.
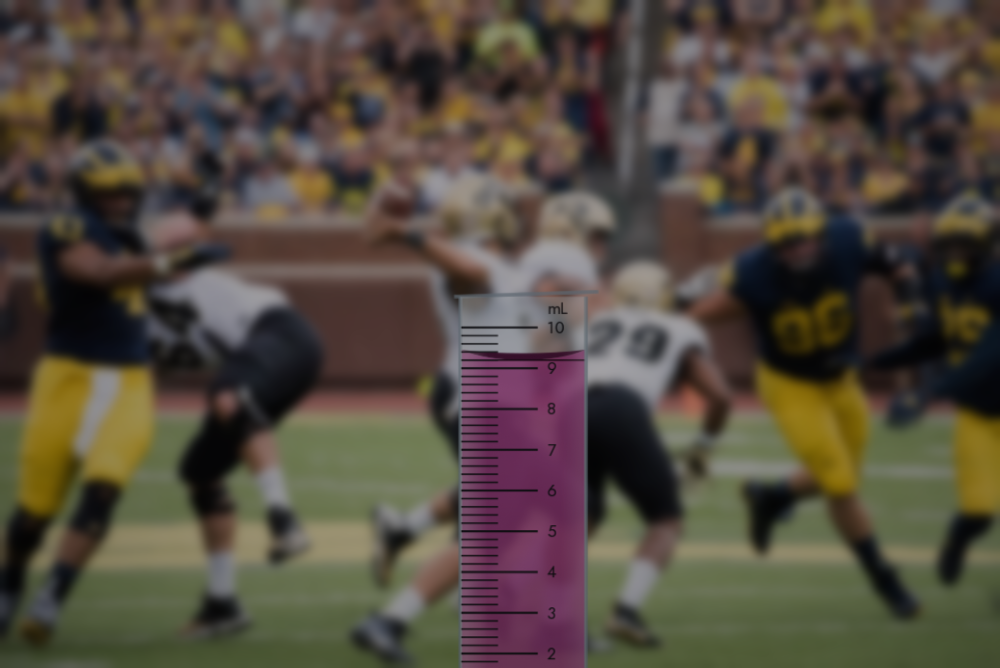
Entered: 9.2
